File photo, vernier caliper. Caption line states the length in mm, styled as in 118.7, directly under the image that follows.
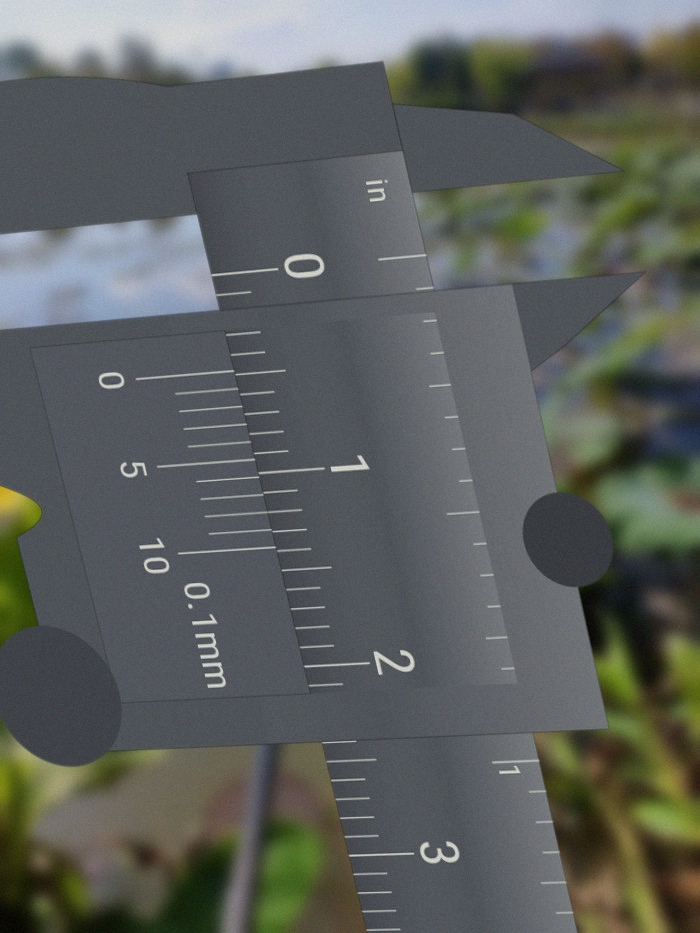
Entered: 4.8
